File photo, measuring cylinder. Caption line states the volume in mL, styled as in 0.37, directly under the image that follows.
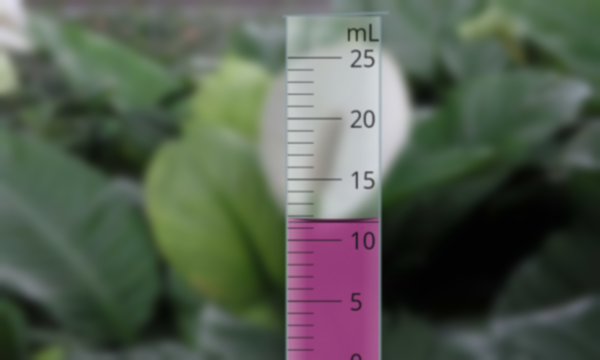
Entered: 11.5
